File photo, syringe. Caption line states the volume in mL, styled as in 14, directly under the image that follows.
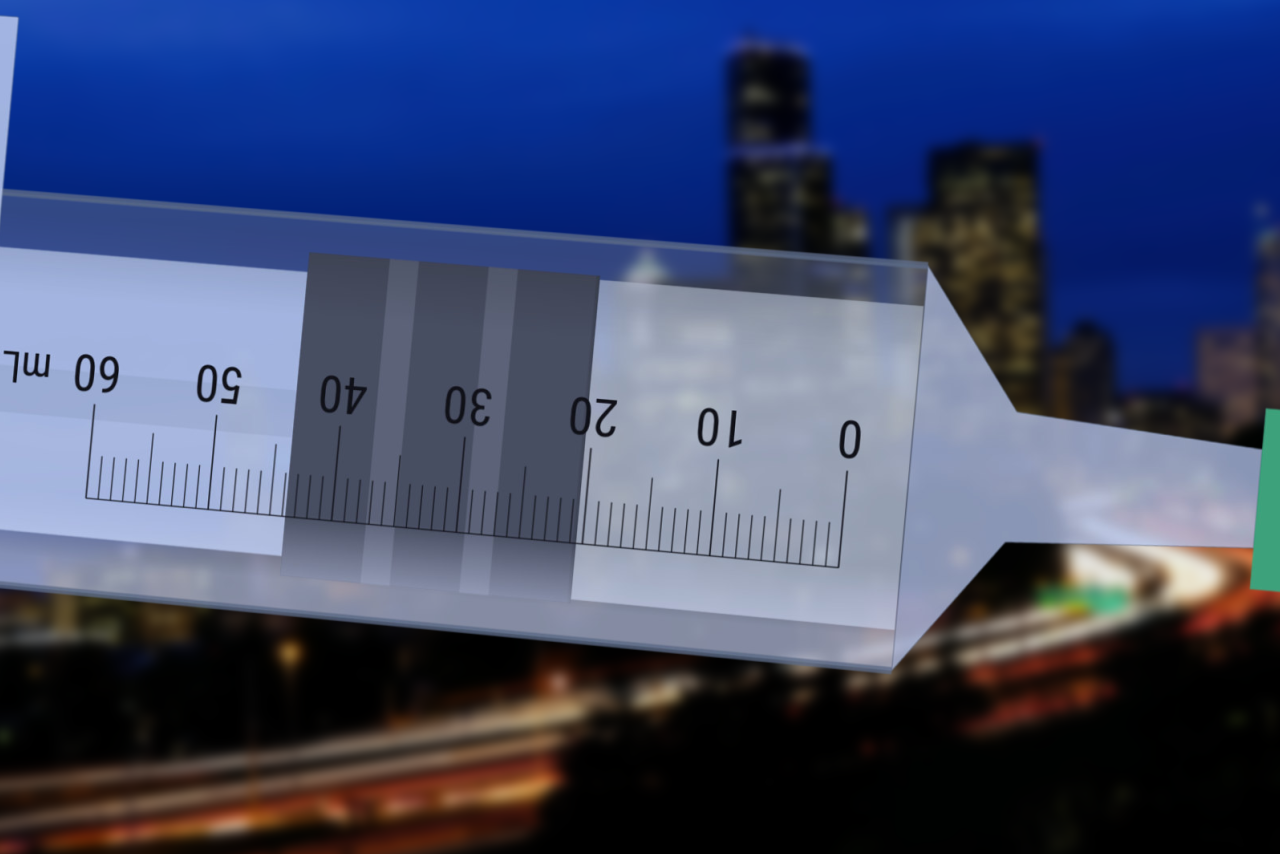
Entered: 20.5
